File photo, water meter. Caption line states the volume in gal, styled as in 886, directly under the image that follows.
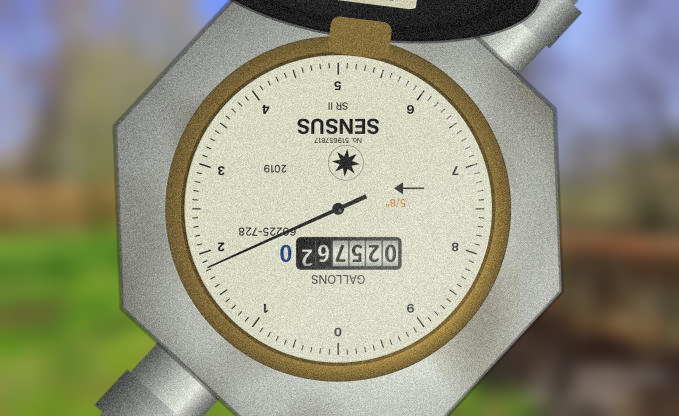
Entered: 257621.8
